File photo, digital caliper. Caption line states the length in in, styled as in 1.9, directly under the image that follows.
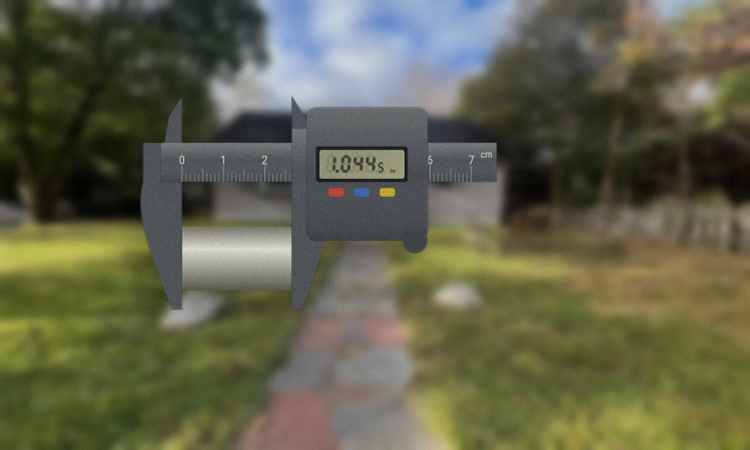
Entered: 1.0445
